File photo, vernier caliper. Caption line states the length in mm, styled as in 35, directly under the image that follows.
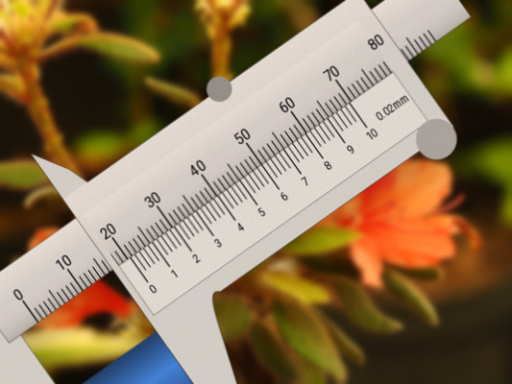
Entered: 20.6
